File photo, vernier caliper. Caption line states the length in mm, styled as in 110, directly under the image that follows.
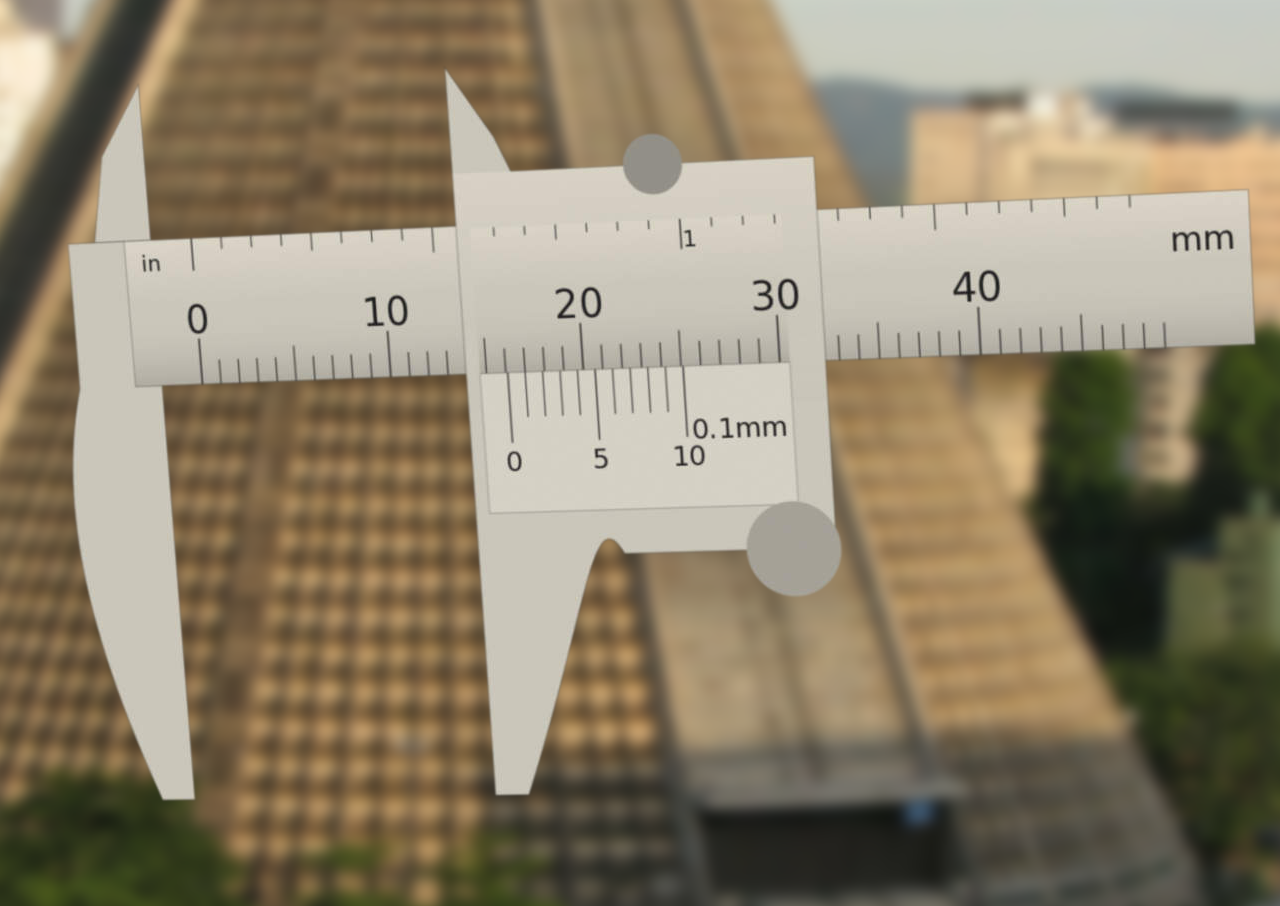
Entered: 16.1
